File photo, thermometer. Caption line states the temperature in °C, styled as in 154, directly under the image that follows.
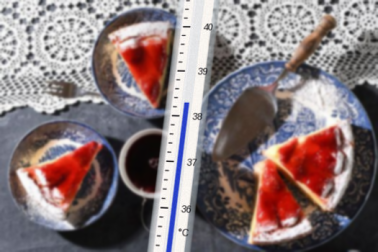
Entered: 38.3
